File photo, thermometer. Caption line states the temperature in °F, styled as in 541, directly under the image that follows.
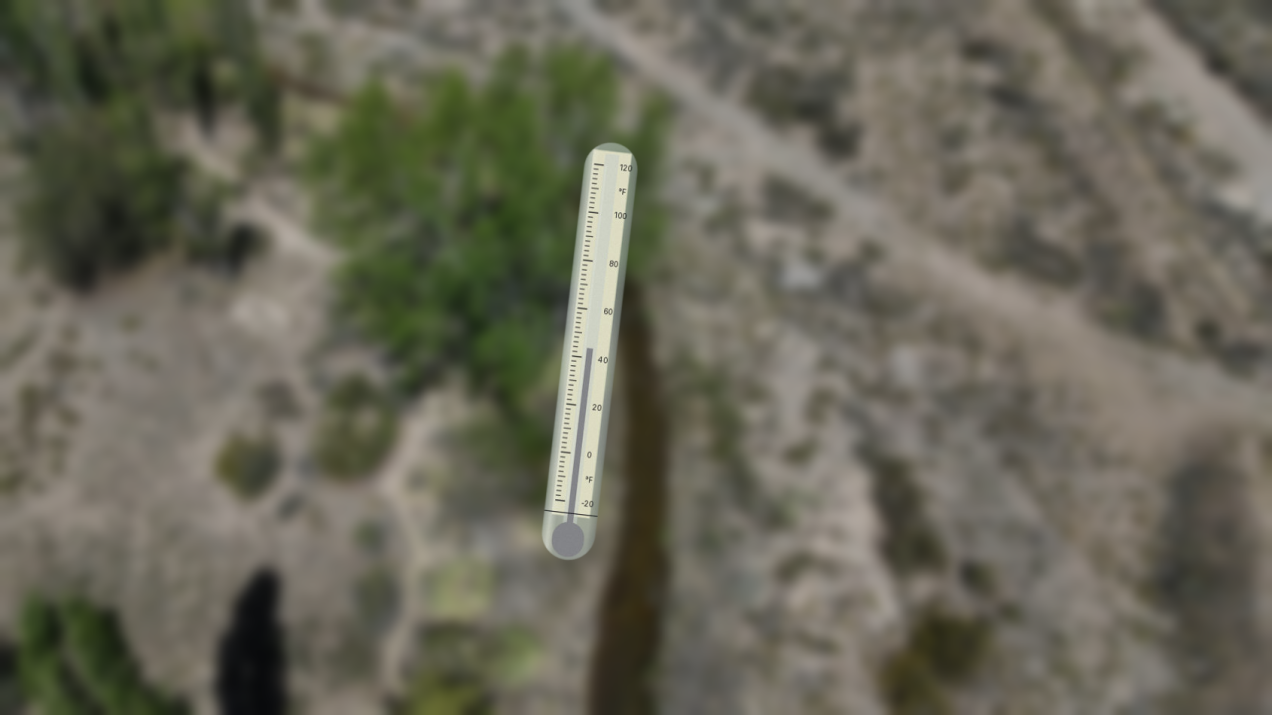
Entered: 44
